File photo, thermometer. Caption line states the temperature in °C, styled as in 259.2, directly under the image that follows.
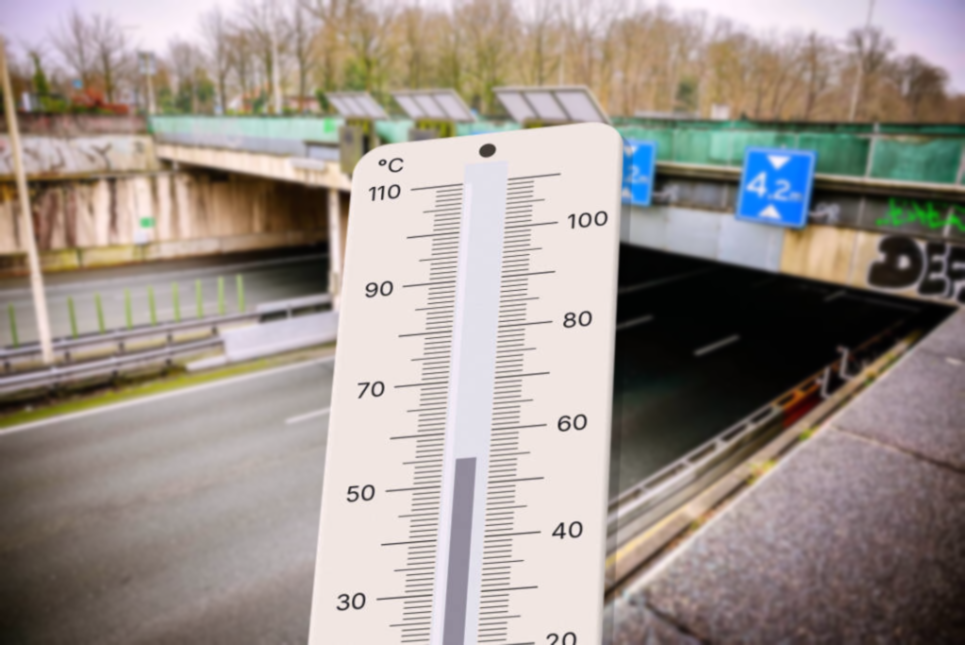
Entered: 55
